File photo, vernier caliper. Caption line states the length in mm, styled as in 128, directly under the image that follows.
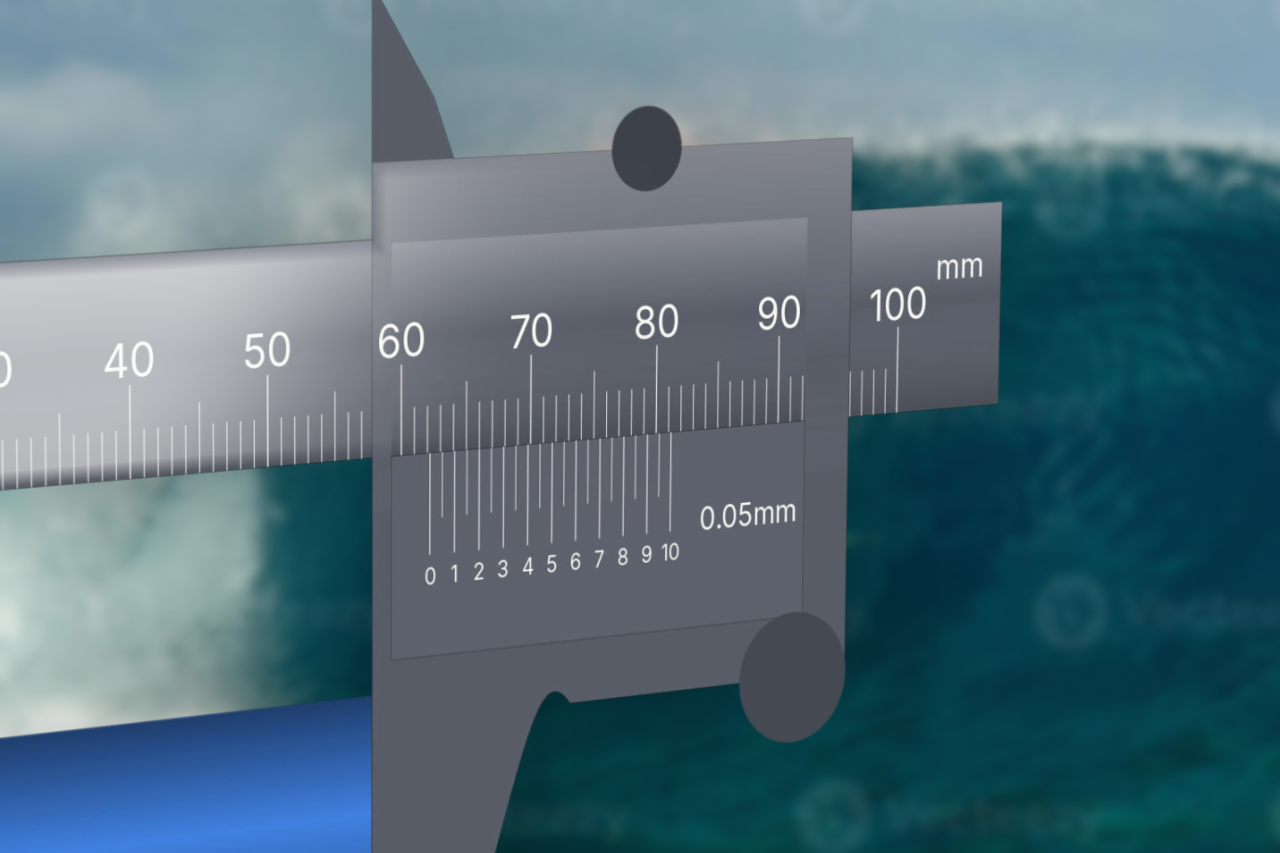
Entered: 62.2
